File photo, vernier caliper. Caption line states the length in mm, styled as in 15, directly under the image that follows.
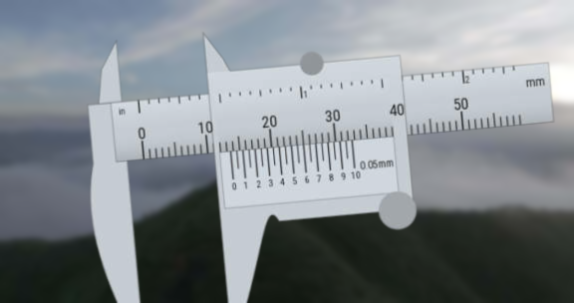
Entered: 13.6
